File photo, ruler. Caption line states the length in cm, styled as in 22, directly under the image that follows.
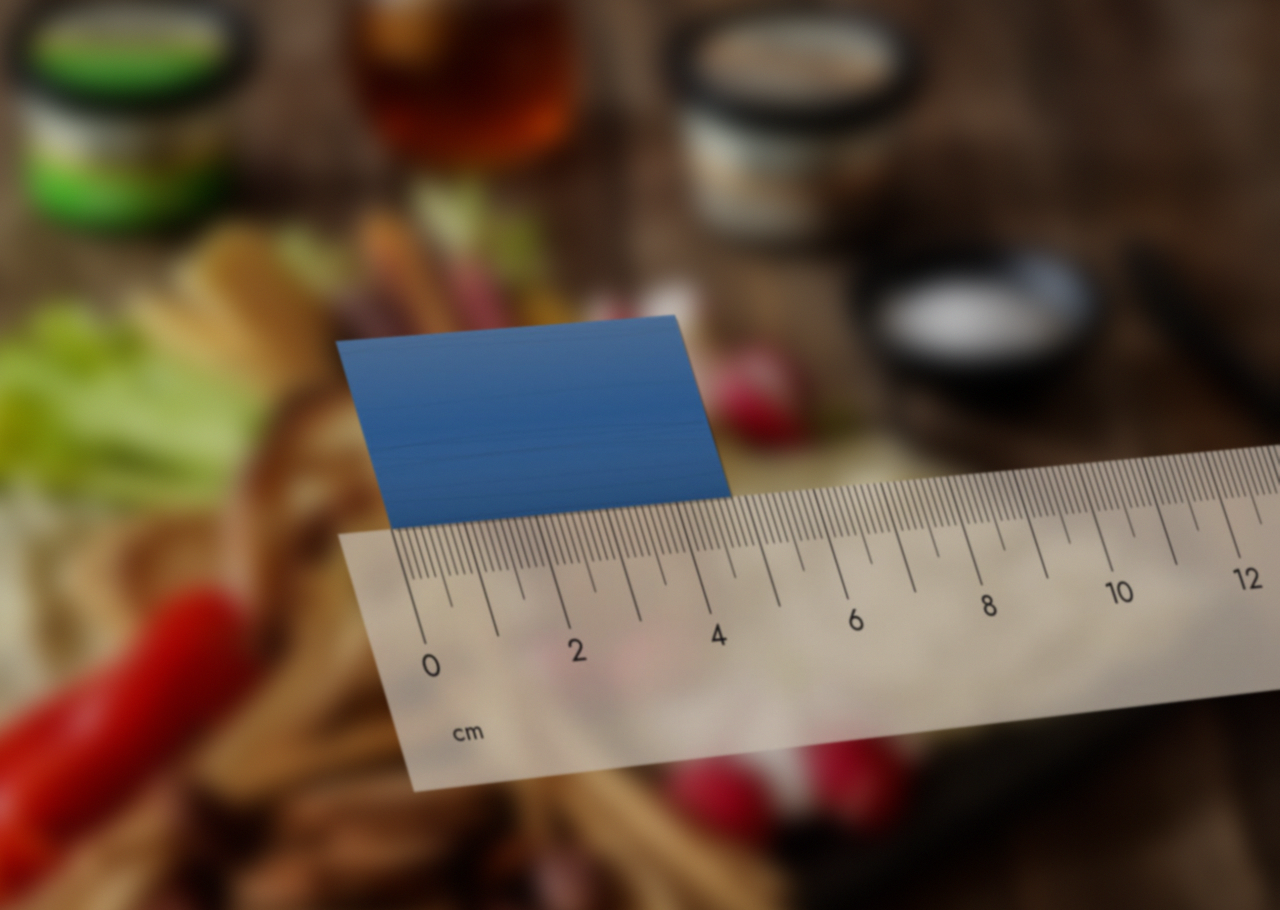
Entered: 4.8
